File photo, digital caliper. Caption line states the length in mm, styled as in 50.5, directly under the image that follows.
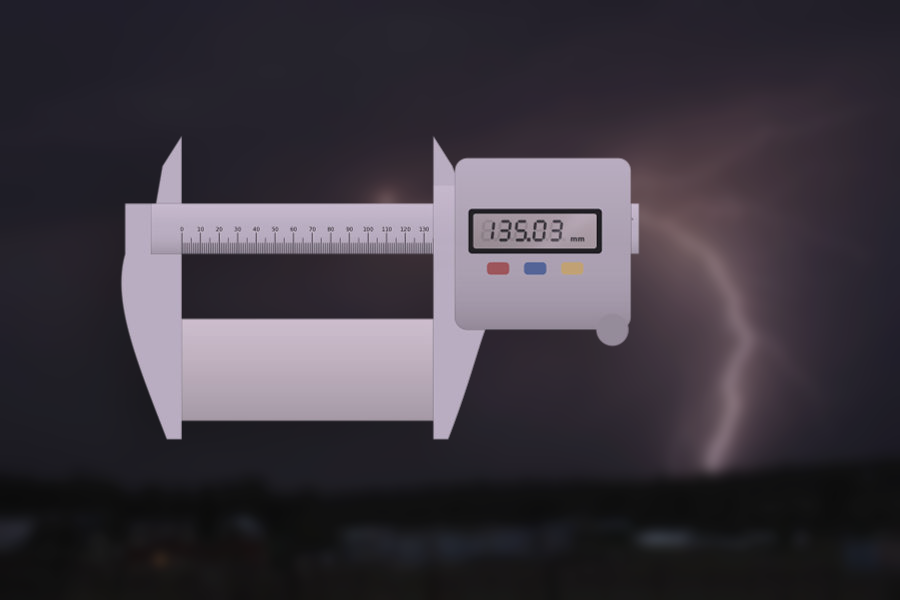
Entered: 135.03
